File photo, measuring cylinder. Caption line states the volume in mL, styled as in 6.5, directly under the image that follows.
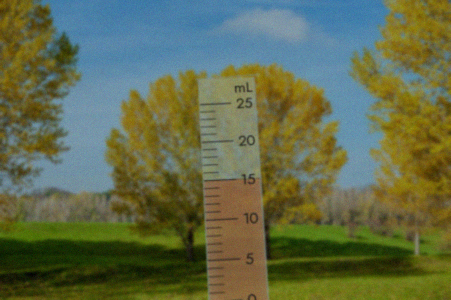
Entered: 15
